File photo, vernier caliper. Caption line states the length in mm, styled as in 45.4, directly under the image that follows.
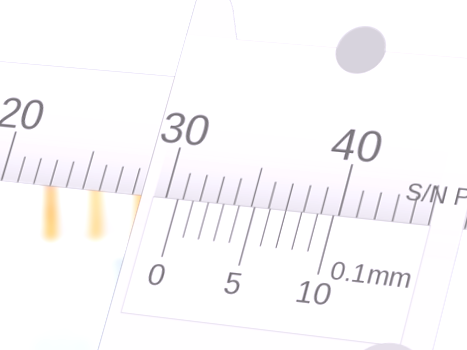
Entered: 30.7
